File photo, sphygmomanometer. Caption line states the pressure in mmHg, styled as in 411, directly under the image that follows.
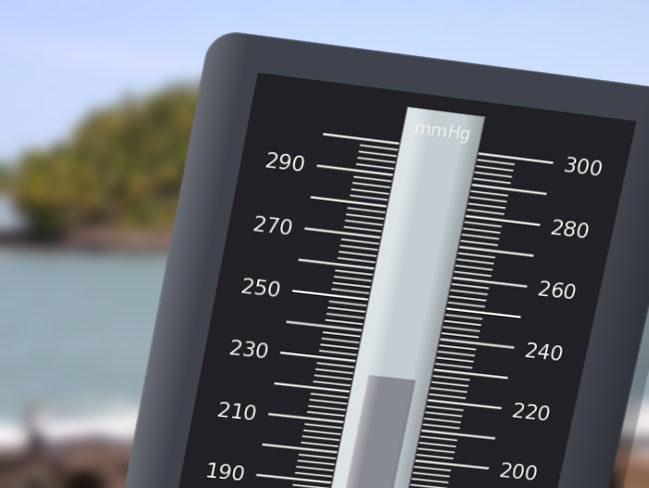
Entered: 226
